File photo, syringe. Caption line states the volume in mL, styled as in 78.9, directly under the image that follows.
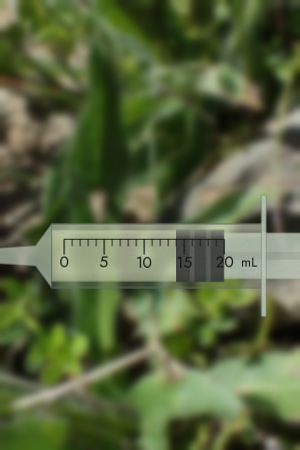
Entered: 14
